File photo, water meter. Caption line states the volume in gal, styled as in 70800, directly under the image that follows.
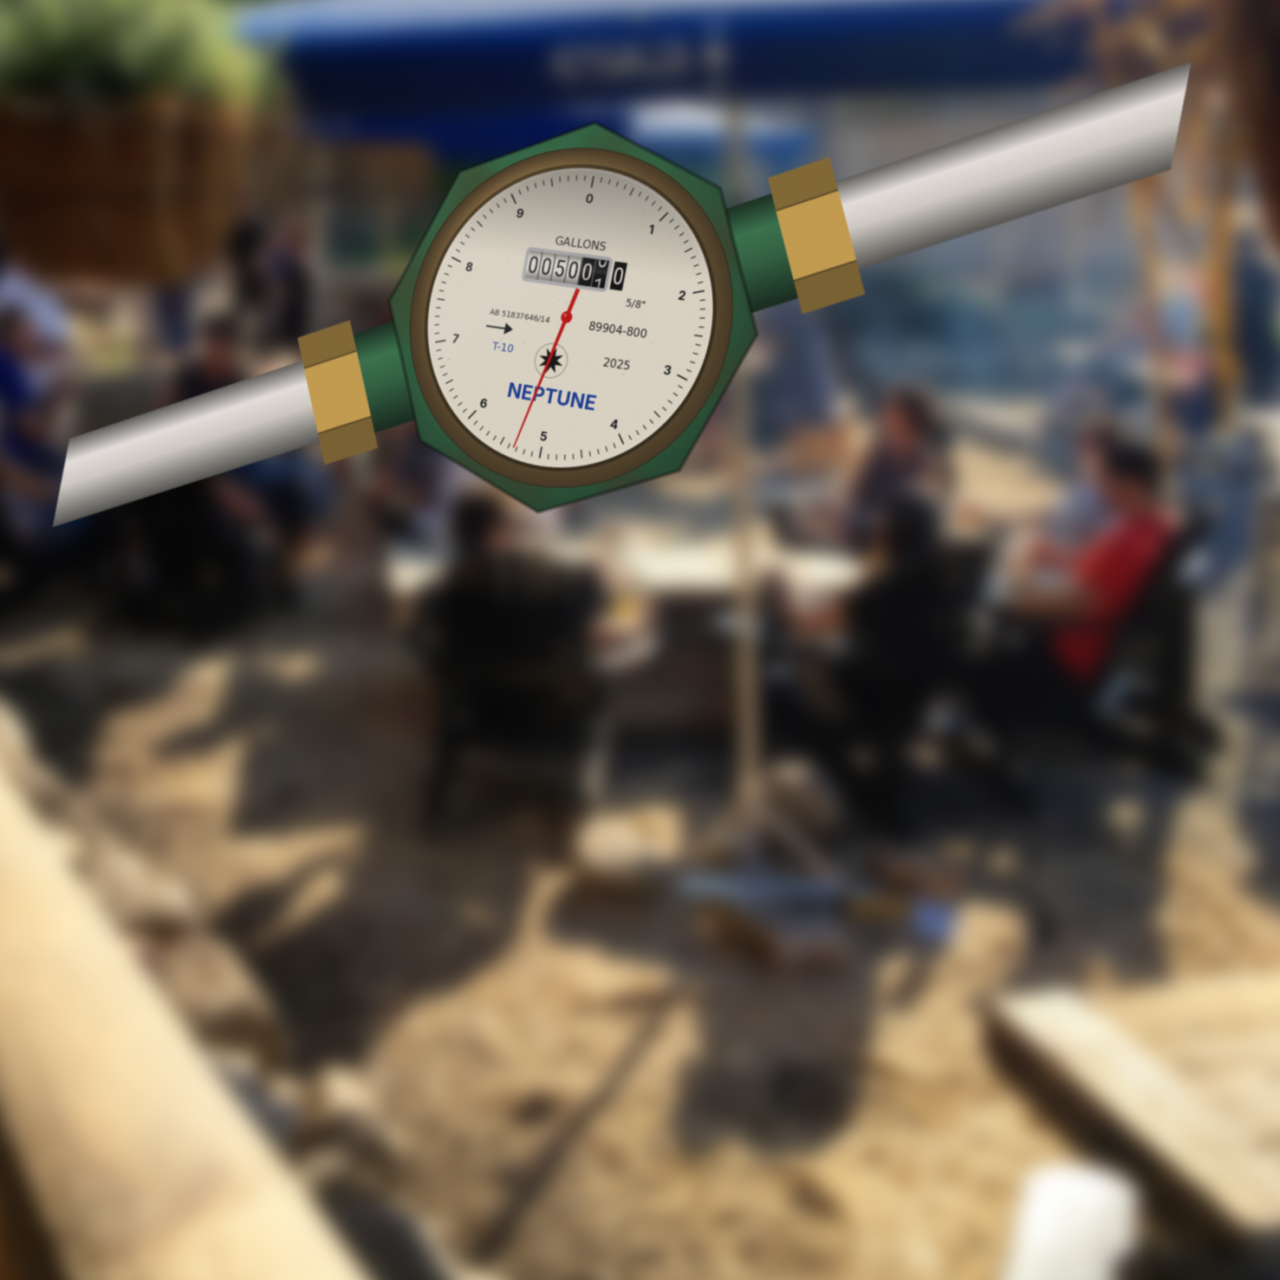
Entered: 50005.3
